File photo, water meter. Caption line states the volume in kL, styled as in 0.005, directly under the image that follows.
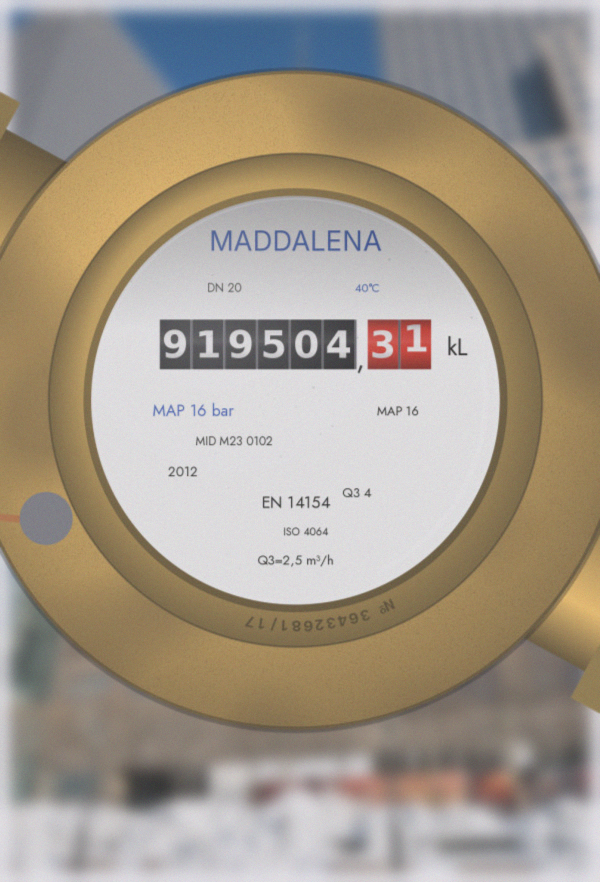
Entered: 919504.31
